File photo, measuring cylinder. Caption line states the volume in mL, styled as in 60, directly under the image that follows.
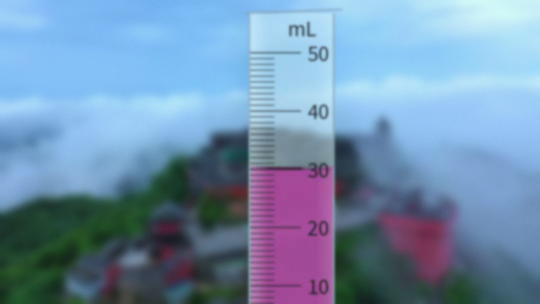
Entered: 30
